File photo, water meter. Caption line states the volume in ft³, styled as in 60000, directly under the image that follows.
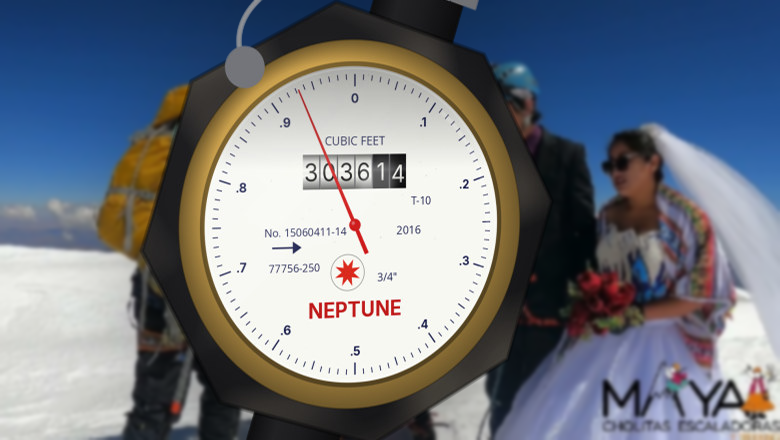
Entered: 303613.93
